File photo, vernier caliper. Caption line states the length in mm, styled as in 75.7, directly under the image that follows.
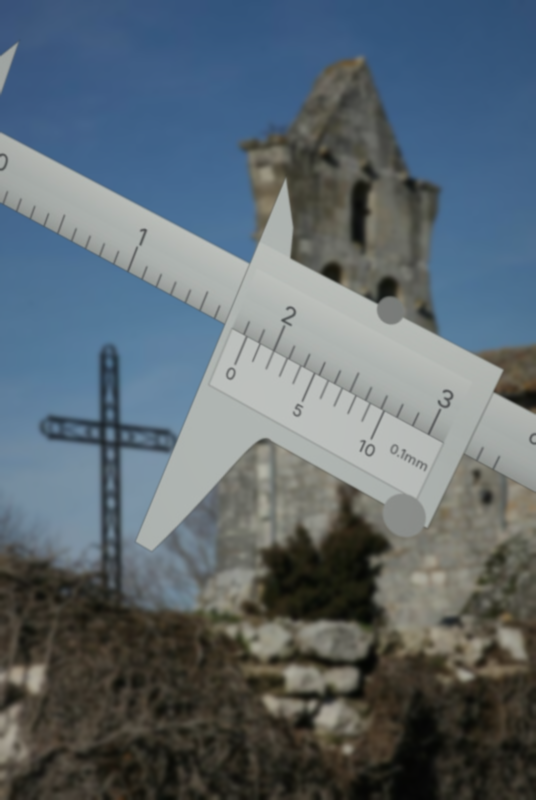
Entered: 18.2
